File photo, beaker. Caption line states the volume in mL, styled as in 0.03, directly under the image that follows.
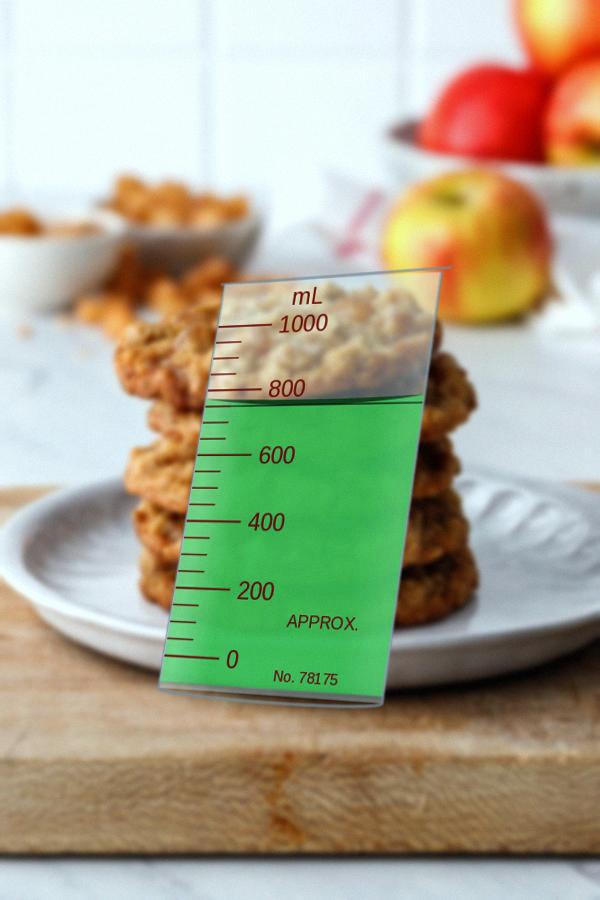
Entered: 750
